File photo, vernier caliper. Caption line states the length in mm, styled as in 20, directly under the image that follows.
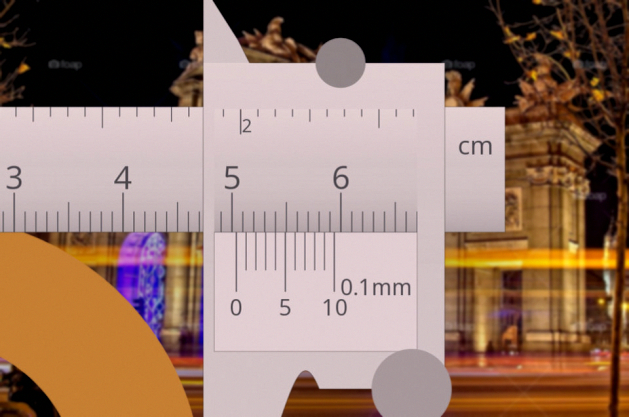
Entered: 50.4
